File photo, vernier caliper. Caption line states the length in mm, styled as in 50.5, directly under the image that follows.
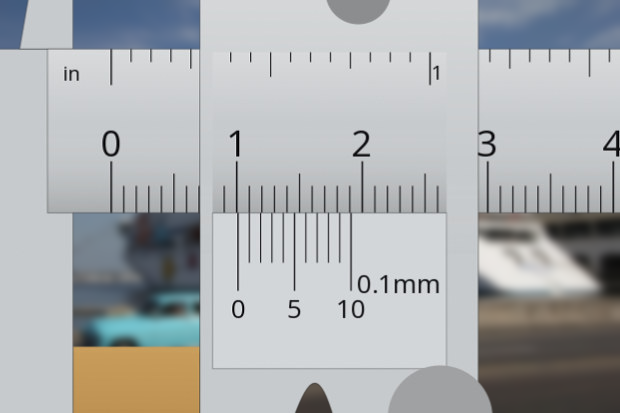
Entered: 10.1
